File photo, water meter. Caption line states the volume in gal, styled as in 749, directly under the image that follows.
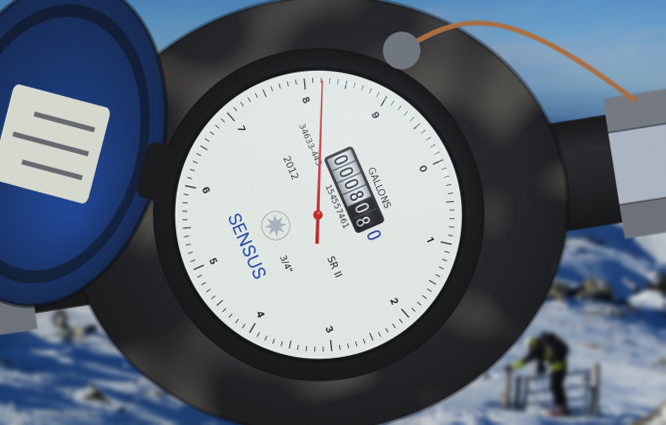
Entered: 8078.2
